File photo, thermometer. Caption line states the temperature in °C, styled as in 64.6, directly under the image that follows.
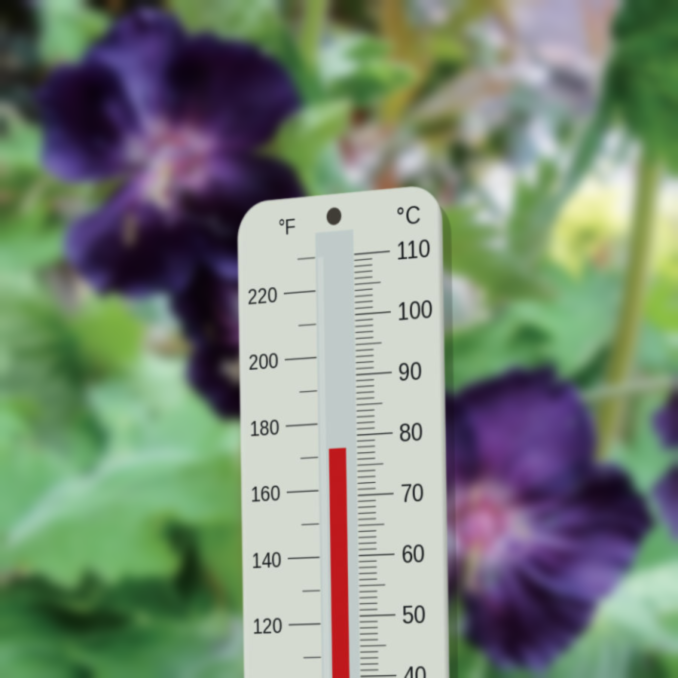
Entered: 78
